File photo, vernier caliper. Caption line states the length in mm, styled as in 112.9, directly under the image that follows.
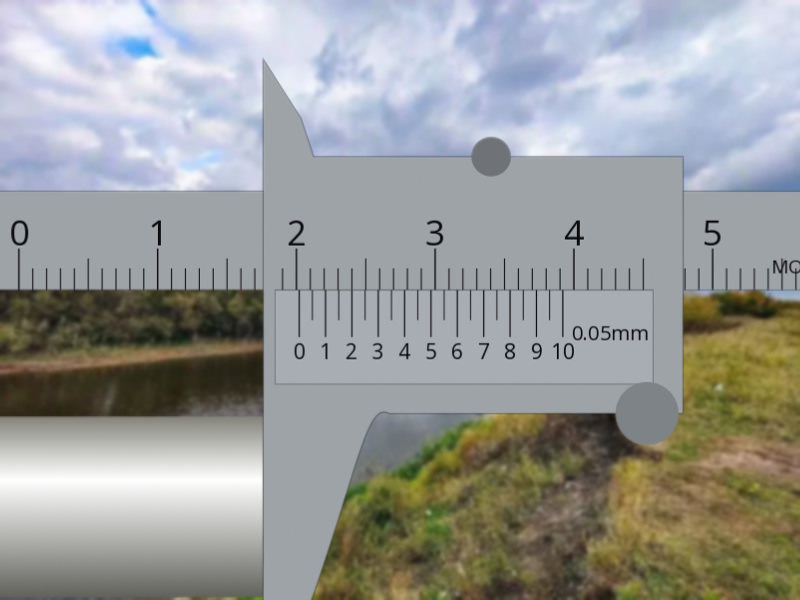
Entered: 20.2
